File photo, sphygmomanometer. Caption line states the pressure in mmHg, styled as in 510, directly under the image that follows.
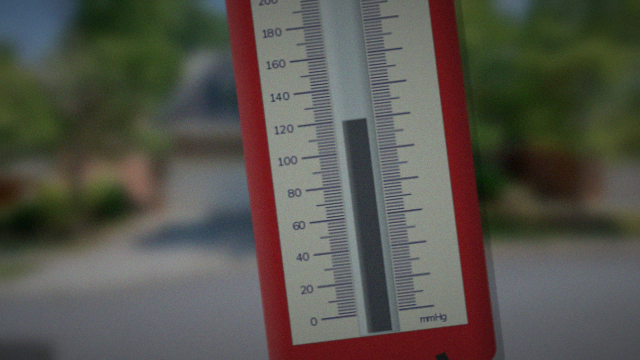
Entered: 120
